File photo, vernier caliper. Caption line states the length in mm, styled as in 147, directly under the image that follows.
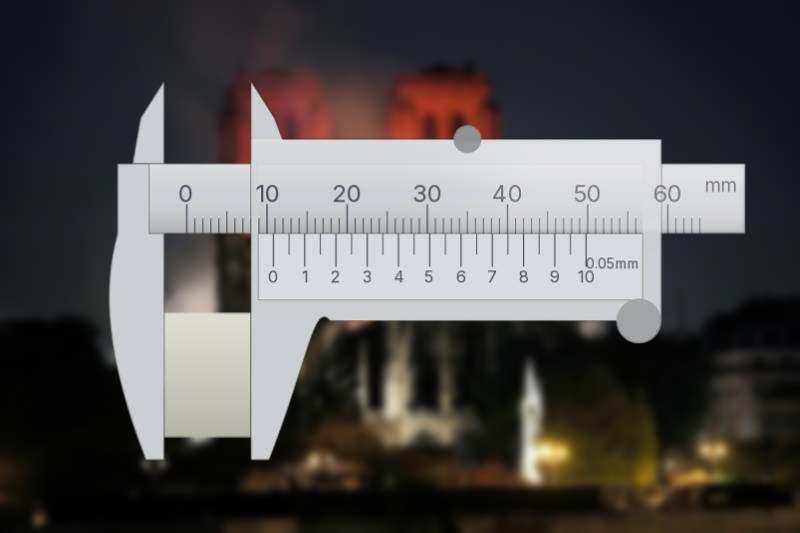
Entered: 10.8
